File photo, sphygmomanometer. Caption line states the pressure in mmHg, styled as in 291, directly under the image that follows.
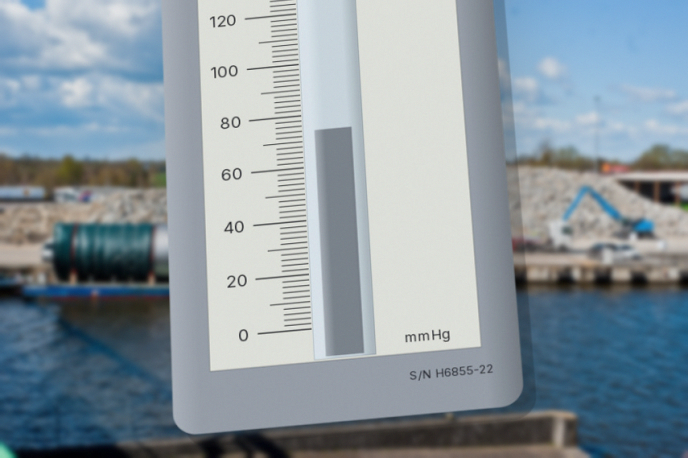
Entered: 74
